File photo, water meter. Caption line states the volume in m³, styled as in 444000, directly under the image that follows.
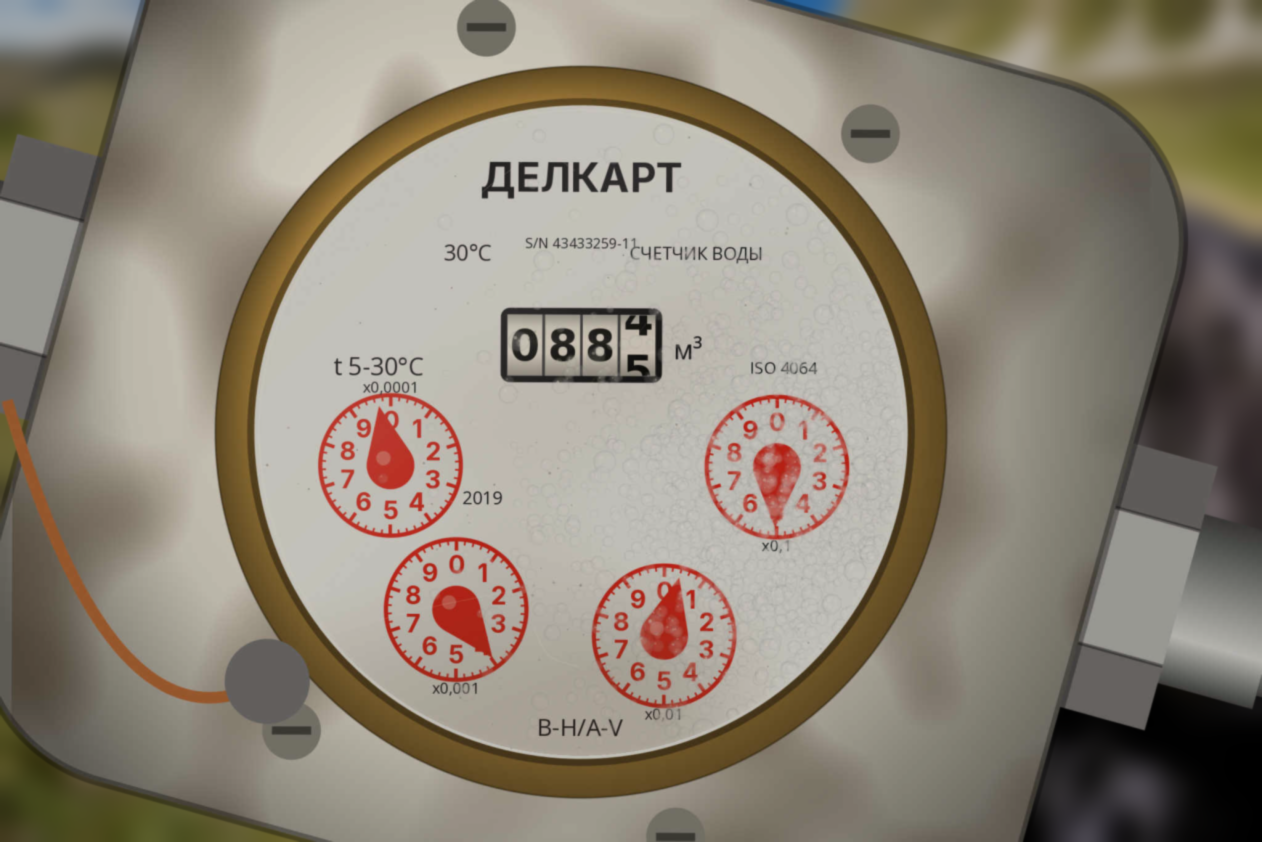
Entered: 884.5039
